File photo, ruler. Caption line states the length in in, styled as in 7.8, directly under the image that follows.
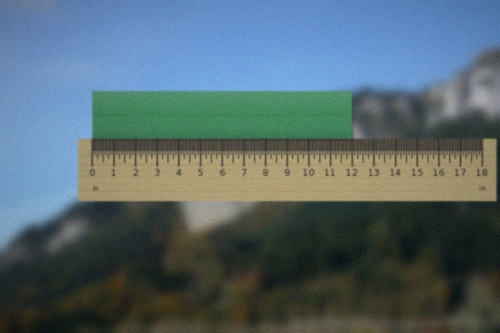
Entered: 12
